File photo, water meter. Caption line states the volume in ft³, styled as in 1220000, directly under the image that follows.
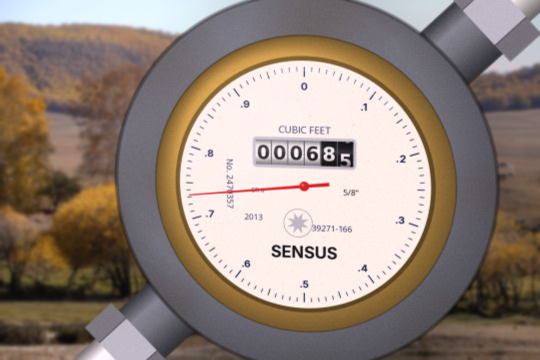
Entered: 684.73
